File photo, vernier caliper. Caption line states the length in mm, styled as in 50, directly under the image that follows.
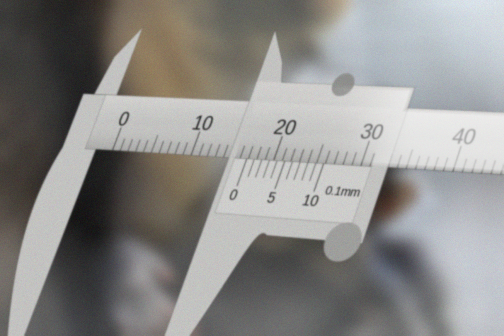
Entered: 16.8
